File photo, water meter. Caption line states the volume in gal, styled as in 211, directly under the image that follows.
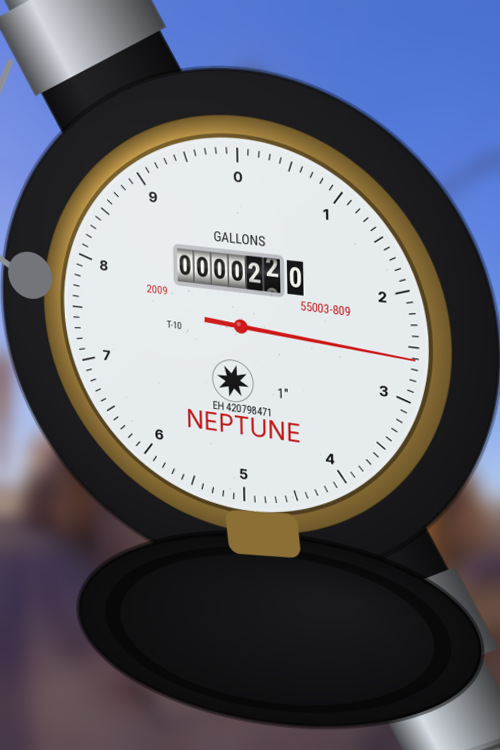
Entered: 222.6
